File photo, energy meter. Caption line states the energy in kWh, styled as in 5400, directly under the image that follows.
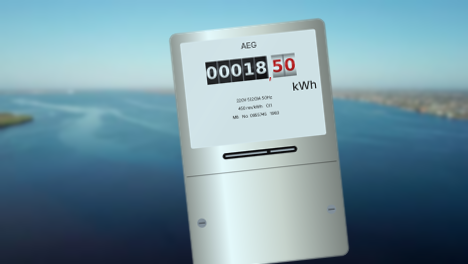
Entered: 18.50
